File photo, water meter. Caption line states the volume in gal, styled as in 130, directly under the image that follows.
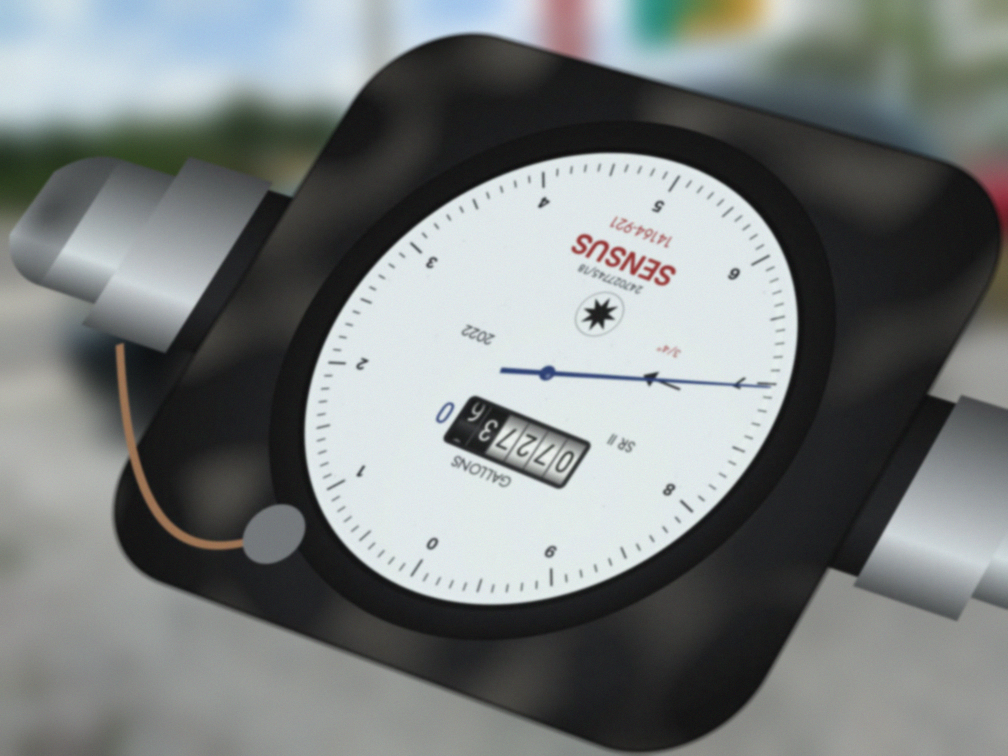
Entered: 727357.0
